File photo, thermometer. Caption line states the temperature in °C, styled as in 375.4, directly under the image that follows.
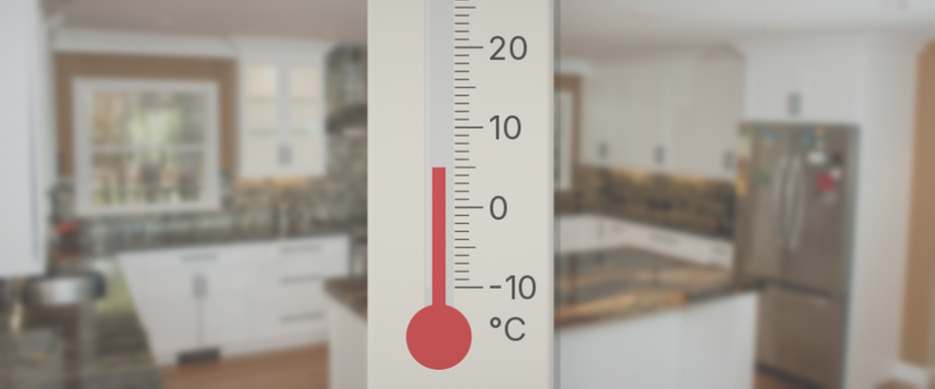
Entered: 5
